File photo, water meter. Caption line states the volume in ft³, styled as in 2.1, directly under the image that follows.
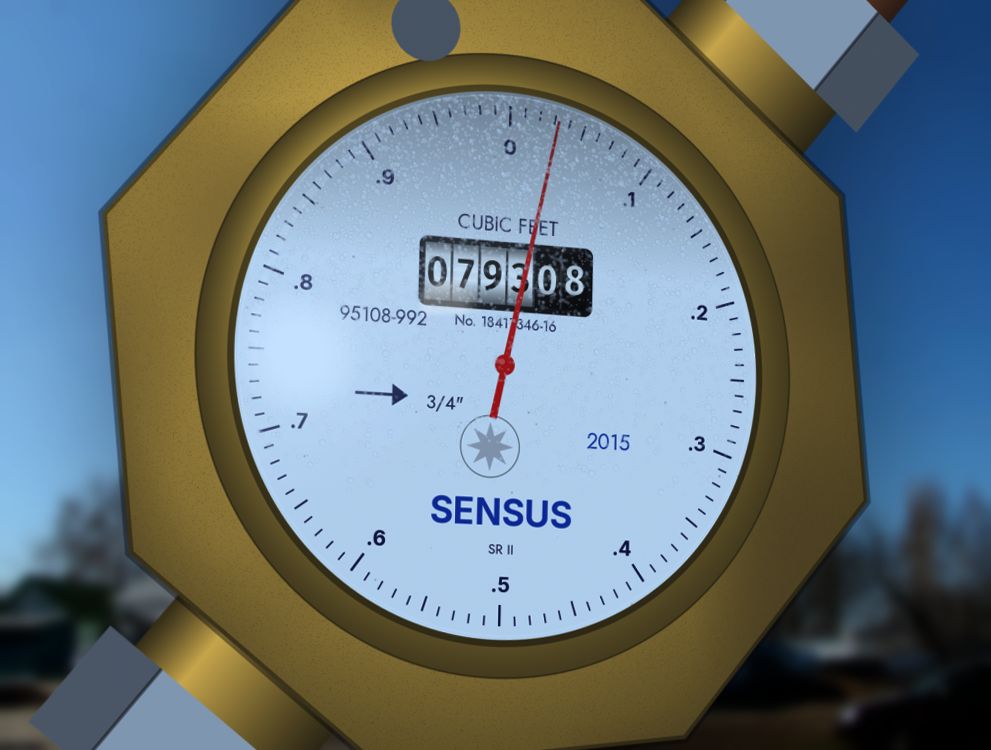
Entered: 79308.03
